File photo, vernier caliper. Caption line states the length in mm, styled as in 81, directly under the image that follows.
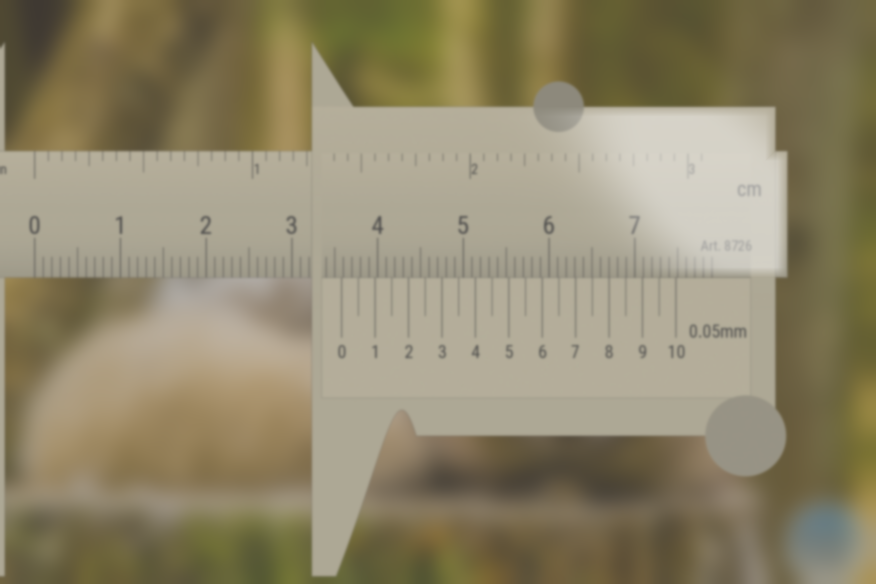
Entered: 35.8
